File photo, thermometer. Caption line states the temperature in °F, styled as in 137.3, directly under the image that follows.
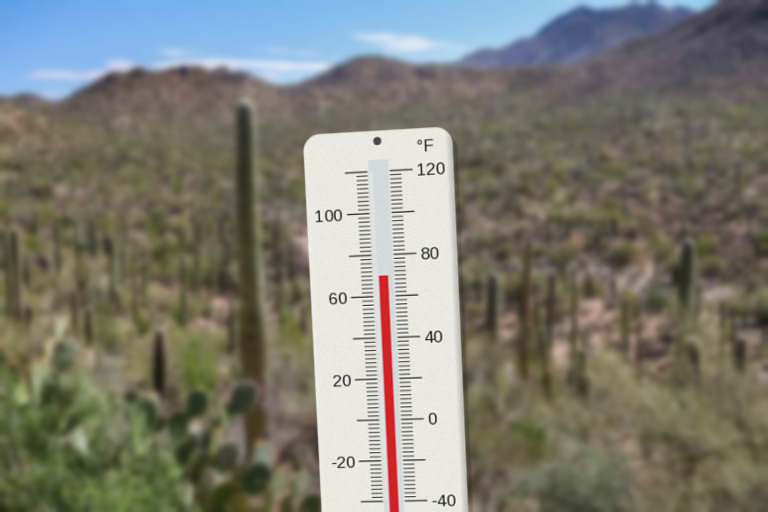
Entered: 70
